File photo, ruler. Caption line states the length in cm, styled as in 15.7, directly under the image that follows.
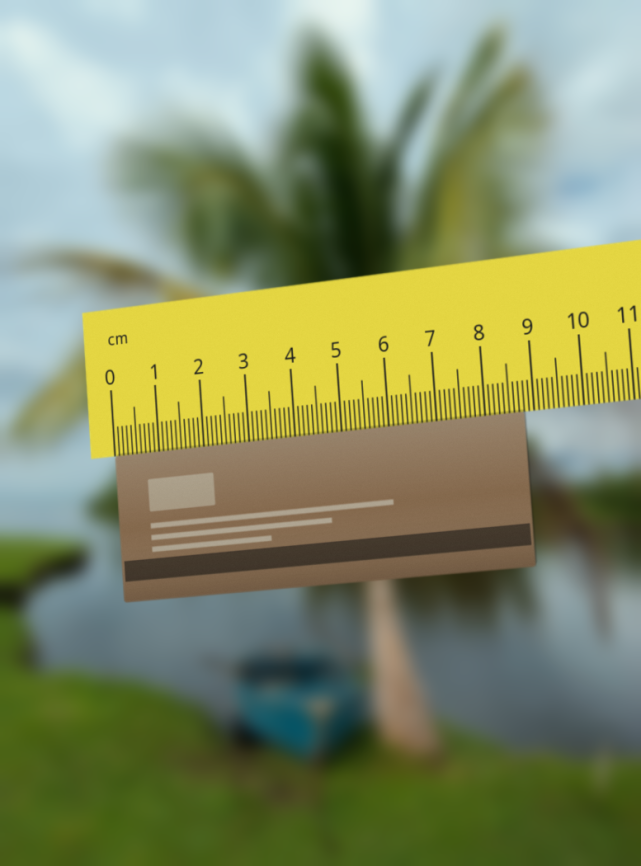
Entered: 8.8
